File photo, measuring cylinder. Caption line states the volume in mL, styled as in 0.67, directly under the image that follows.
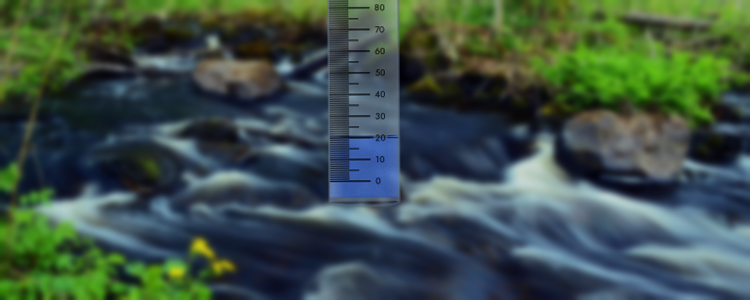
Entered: 20
